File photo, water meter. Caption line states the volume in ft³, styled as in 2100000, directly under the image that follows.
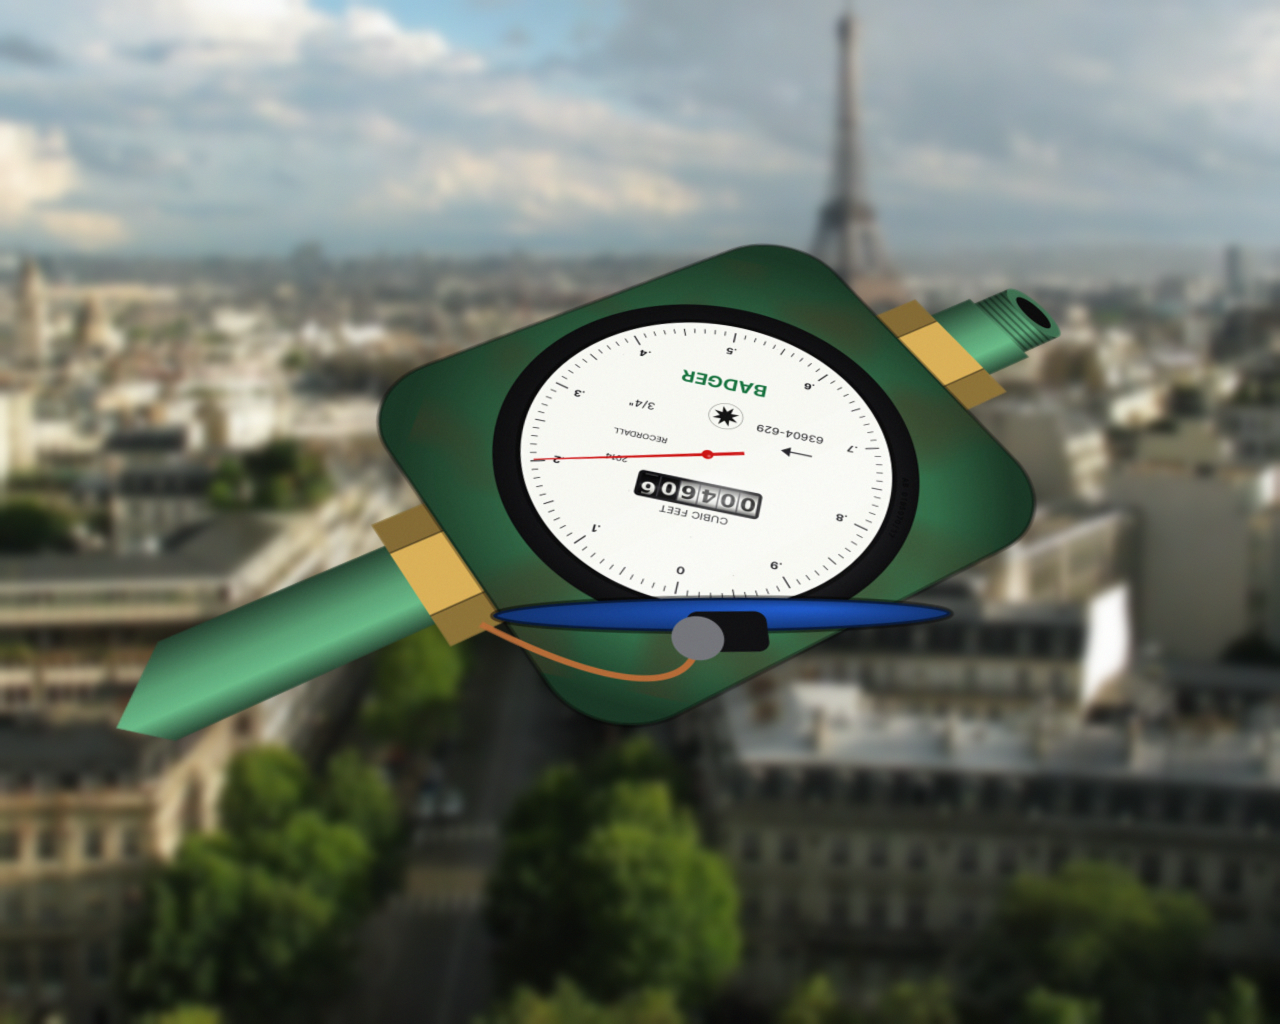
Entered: 4606.20
